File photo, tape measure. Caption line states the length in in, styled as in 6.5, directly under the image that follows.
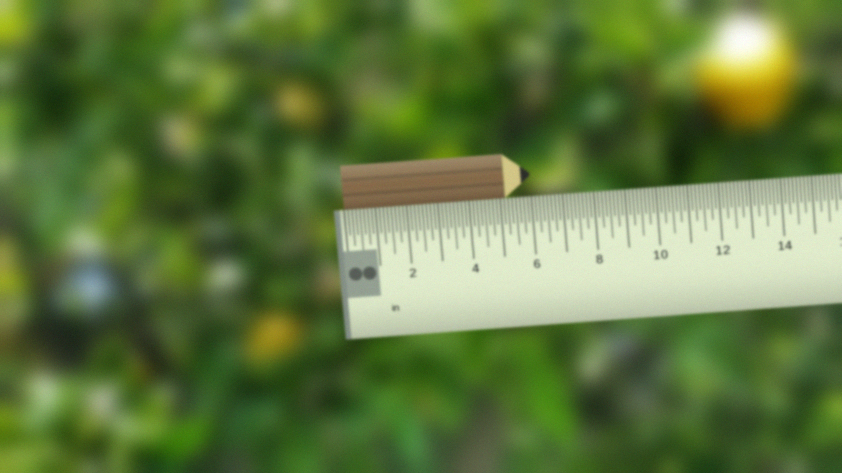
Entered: 6
